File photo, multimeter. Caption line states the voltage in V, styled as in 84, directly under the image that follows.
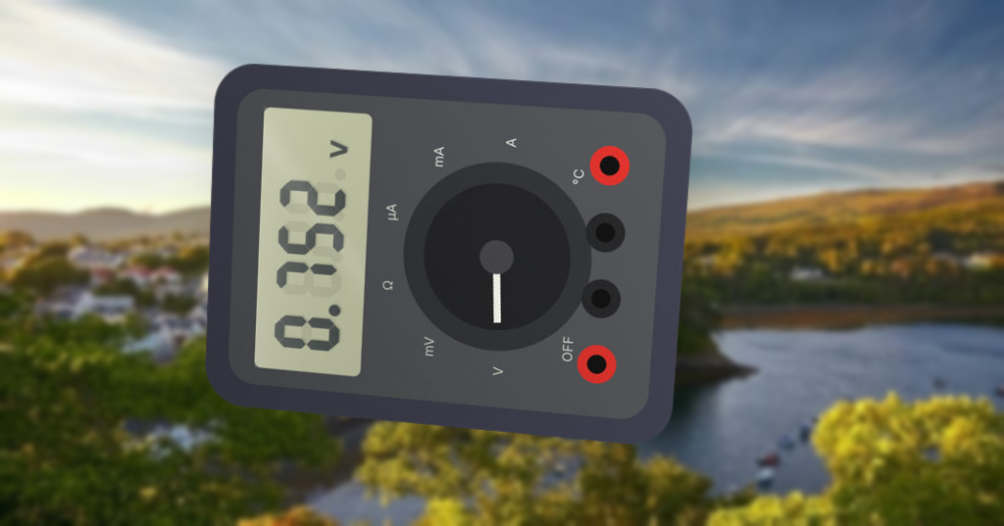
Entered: 0.752
